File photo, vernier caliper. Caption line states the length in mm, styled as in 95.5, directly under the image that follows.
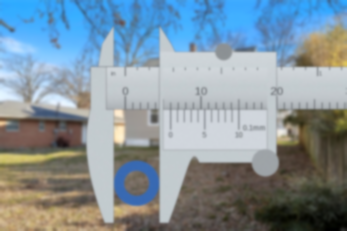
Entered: 6.0
